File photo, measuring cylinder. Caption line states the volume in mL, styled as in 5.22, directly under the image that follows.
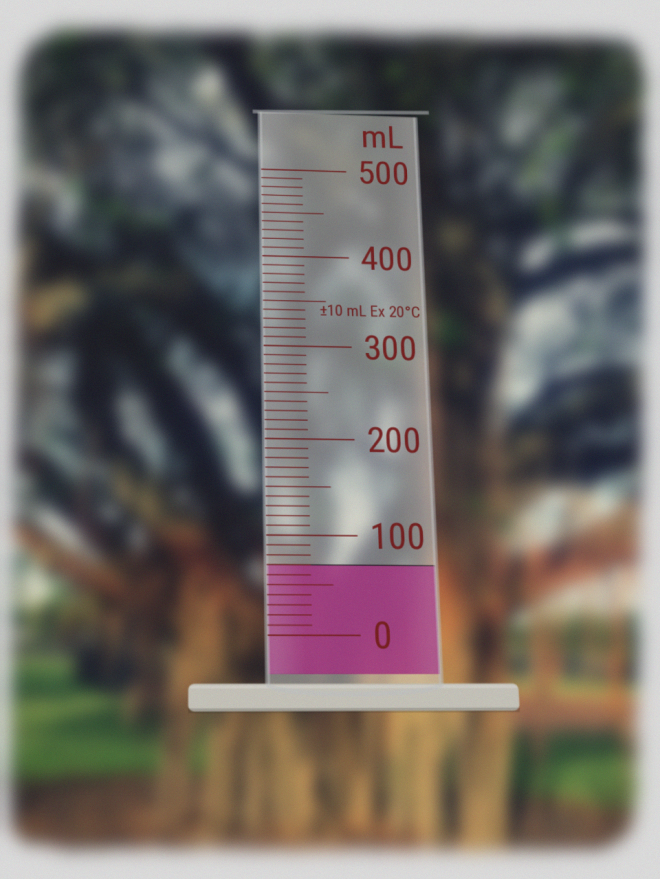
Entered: 70
